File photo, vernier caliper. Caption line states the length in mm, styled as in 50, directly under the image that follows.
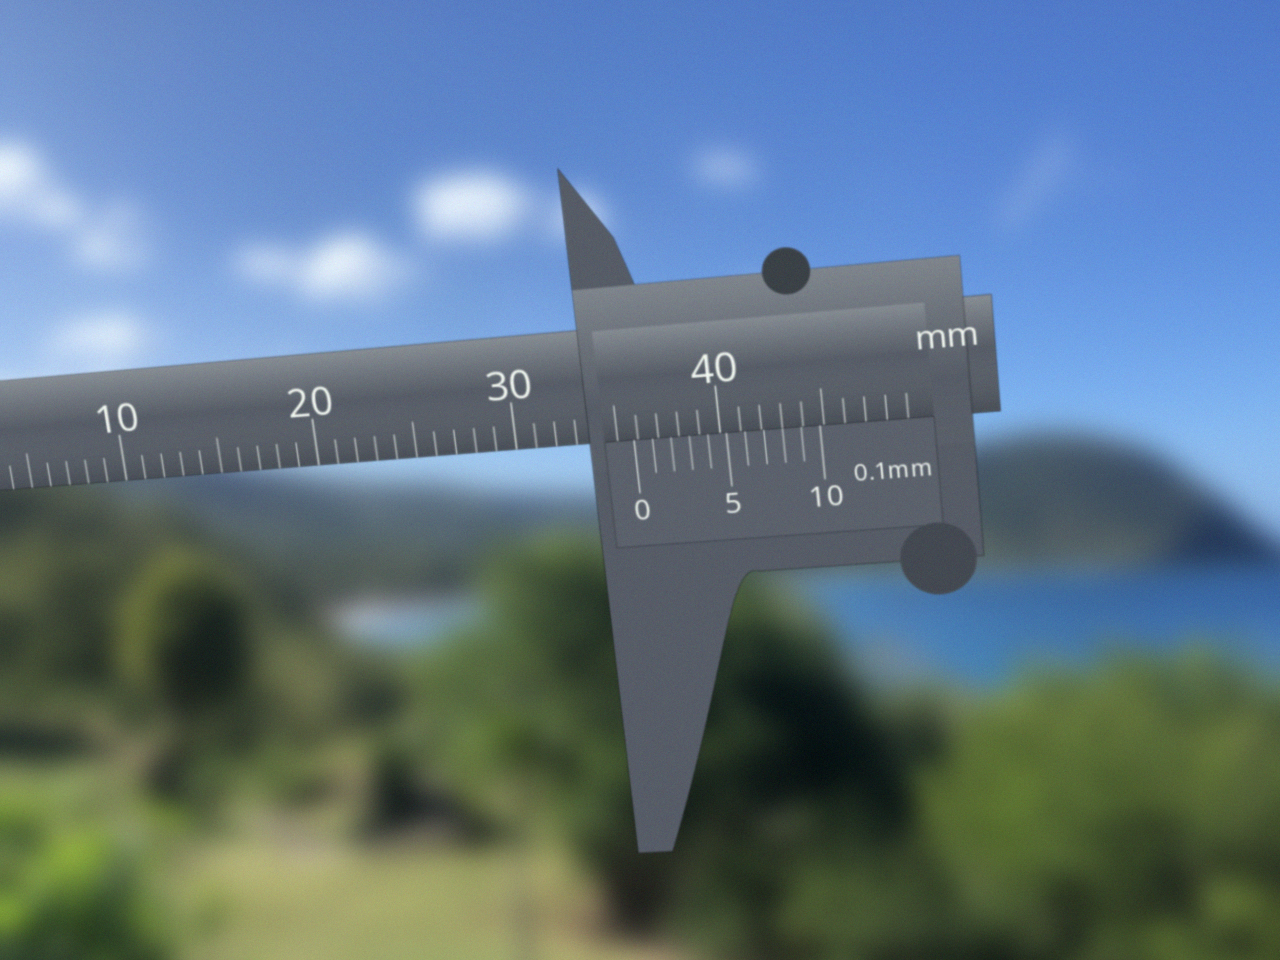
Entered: 35.8
